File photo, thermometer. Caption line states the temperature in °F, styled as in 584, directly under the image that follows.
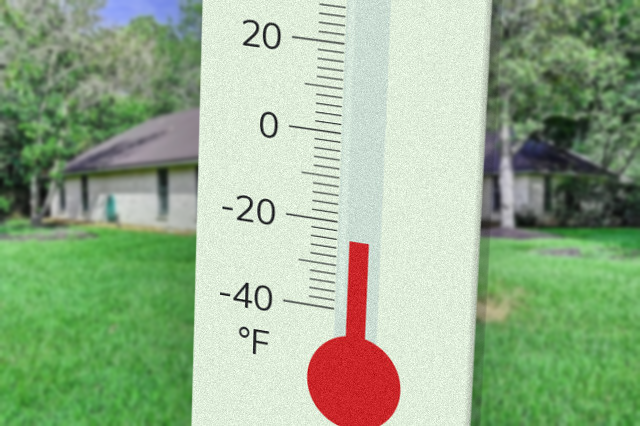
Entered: -24
